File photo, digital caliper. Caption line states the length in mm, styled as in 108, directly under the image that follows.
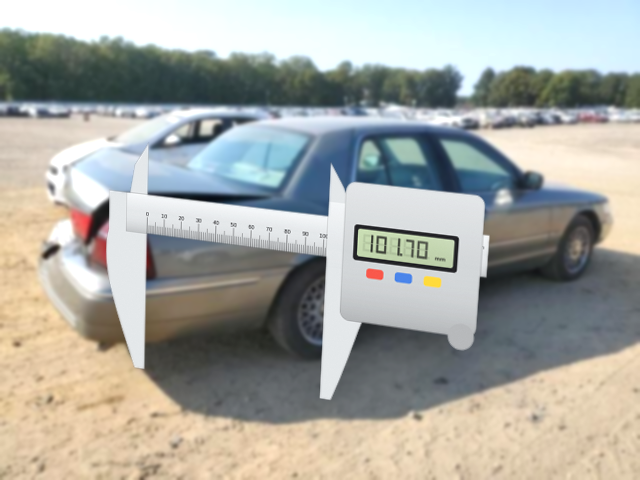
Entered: 101.70
